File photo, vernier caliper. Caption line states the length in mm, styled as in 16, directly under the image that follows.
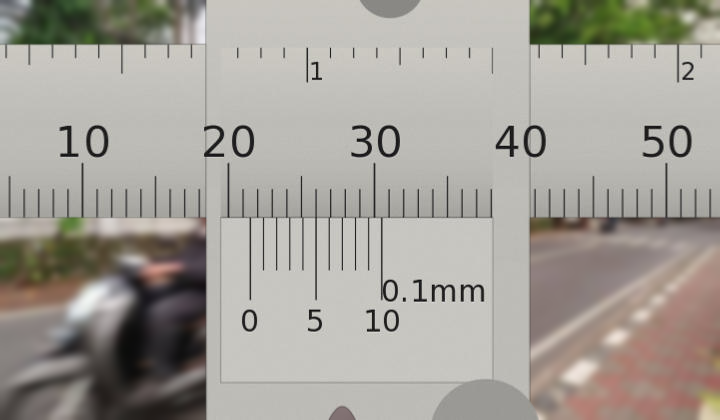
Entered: 21.5
